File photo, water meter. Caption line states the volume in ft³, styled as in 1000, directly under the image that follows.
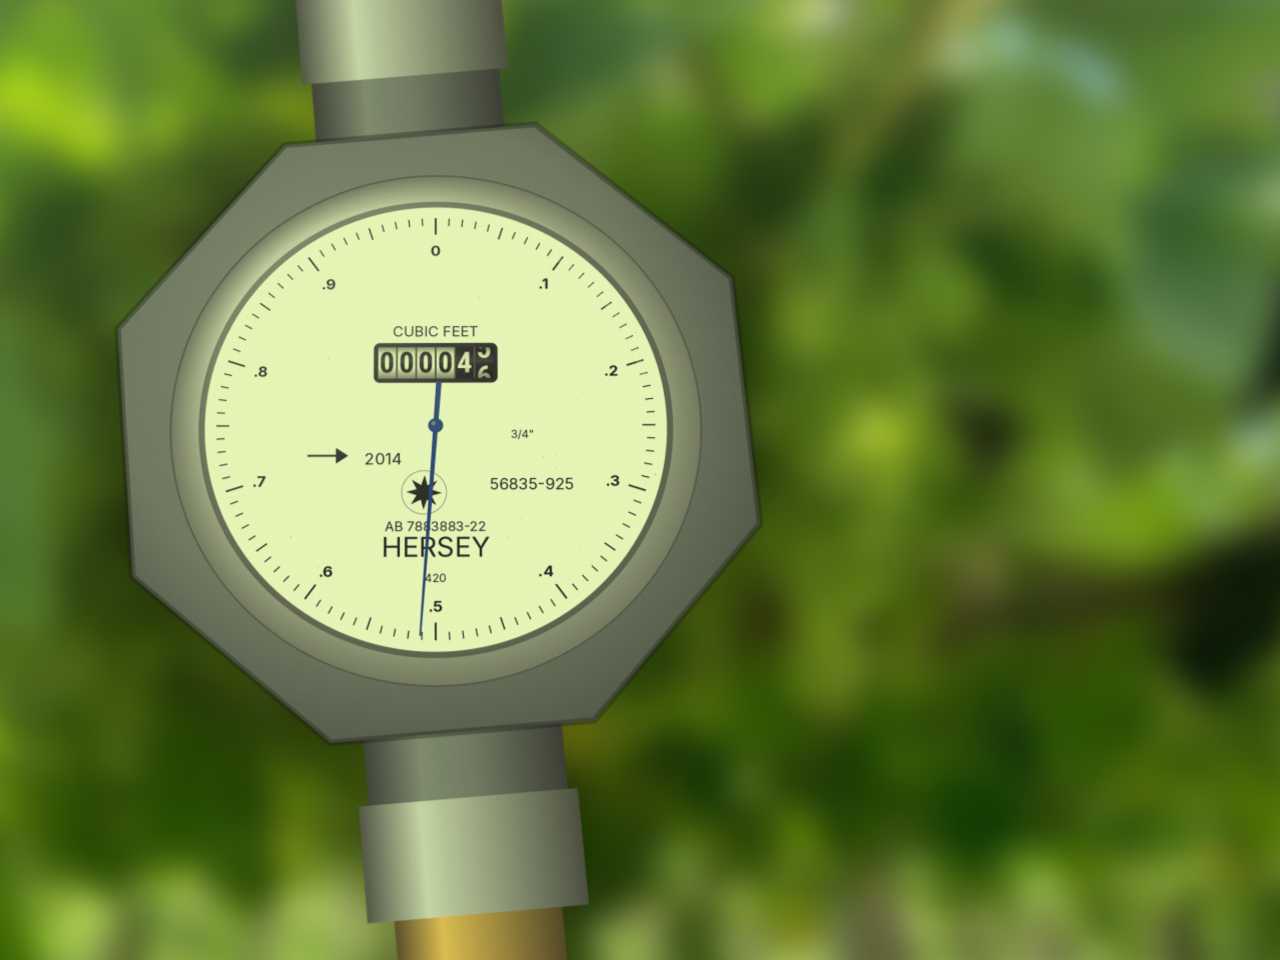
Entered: 45.51
